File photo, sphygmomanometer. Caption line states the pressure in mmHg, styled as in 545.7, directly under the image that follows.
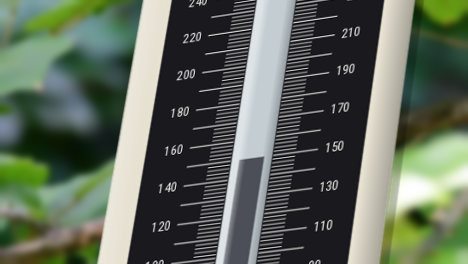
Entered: 150
